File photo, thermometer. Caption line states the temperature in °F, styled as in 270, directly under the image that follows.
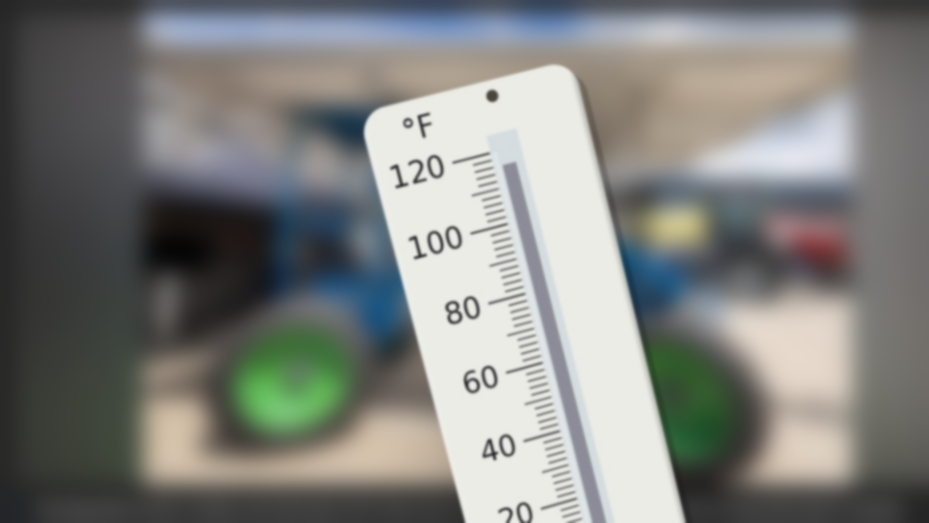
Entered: 116
